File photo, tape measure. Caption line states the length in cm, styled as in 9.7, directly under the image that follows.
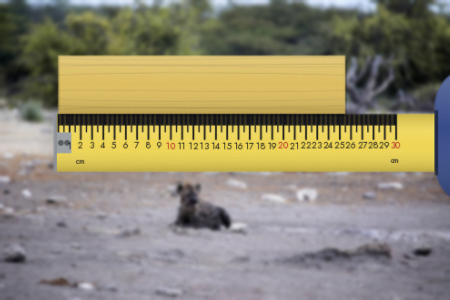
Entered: 25.5
